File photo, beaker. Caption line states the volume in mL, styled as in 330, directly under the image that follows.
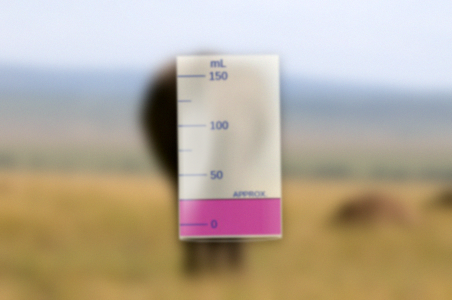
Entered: 25
